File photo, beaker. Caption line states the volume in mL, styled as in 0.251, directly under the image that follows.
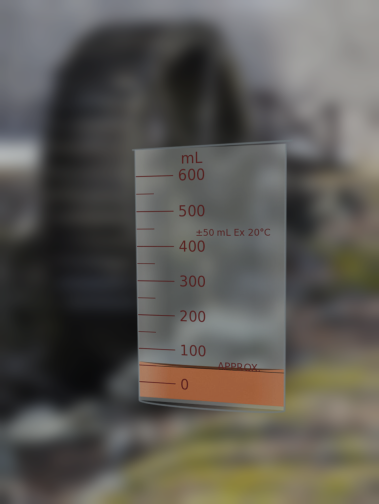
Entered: 50
